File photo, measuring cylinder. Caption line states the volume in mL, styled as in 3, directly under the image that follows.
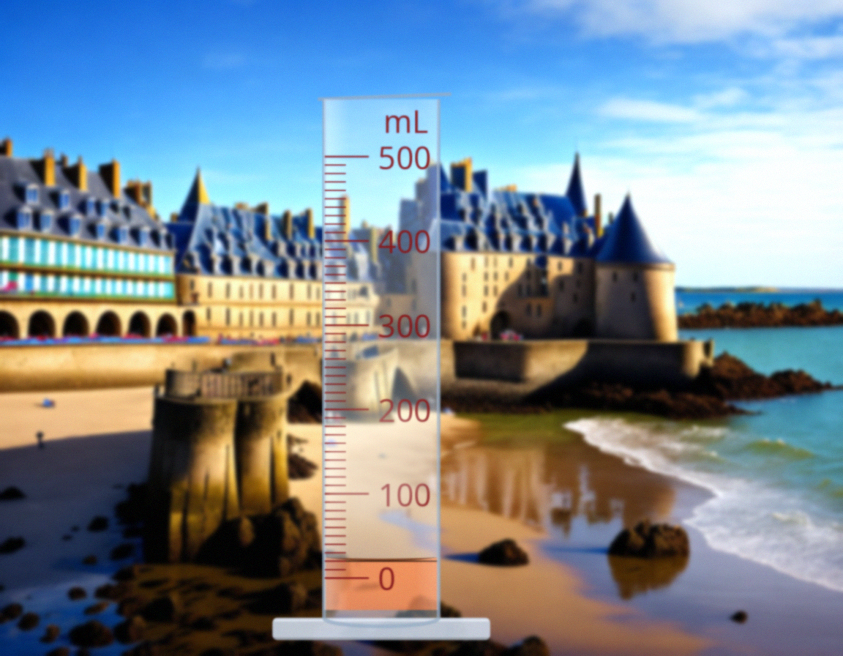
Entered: 20
